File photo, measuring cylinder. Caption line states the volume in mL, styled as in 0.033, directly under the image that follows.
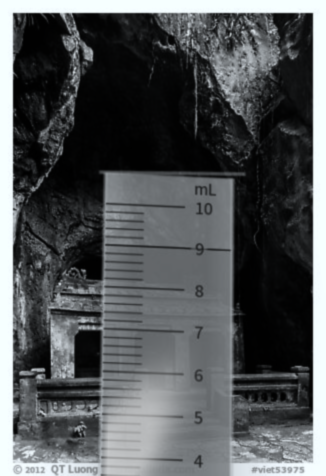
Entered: 9
